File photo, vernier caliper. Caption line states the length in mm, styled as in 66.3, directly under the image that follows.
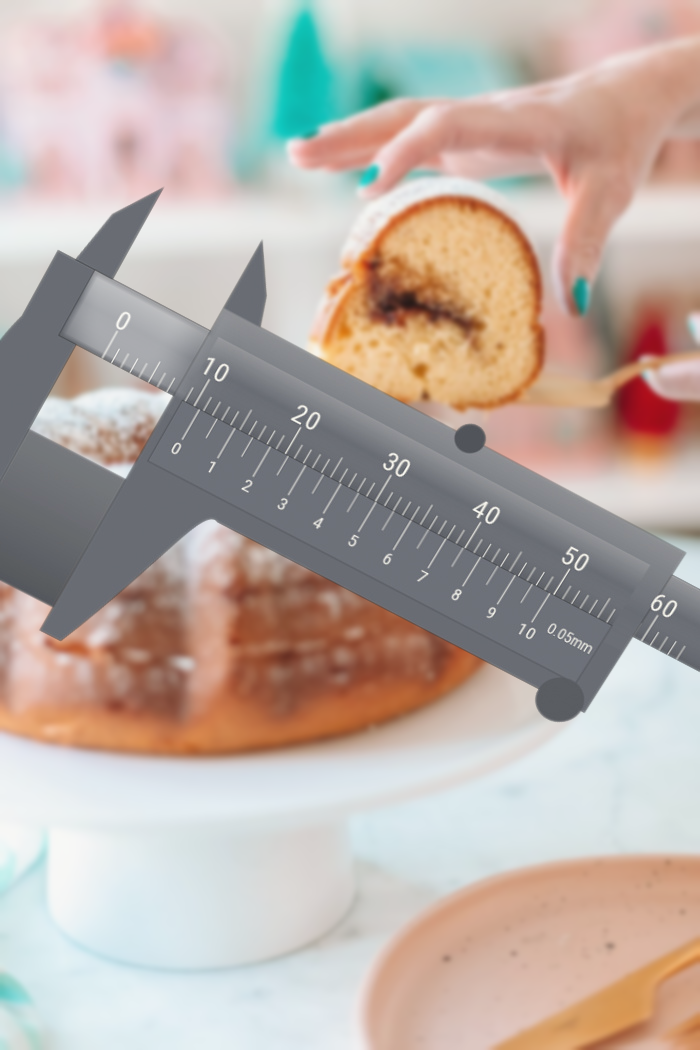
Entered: 10.6
